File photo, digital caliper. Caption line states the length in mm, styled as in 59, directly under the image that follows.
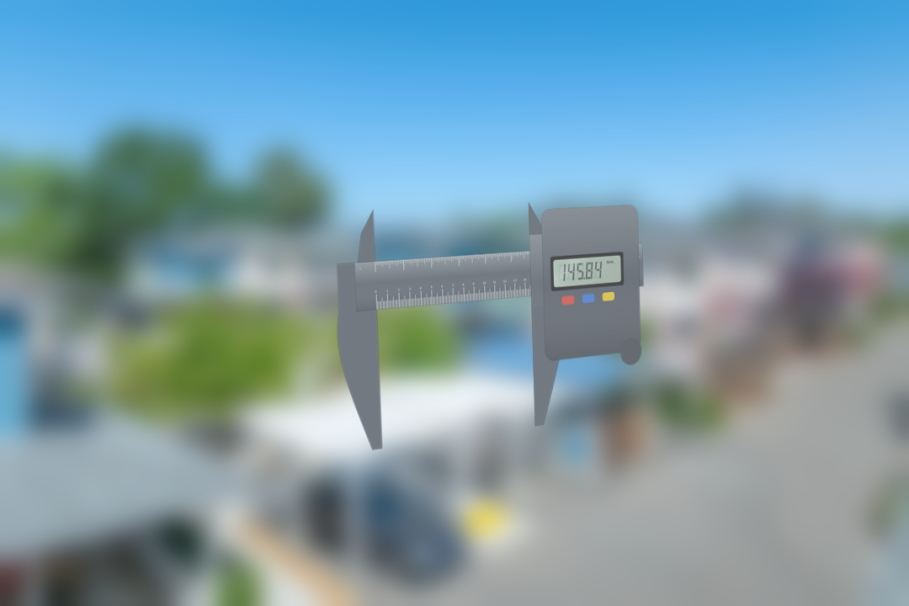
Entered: 145.84
